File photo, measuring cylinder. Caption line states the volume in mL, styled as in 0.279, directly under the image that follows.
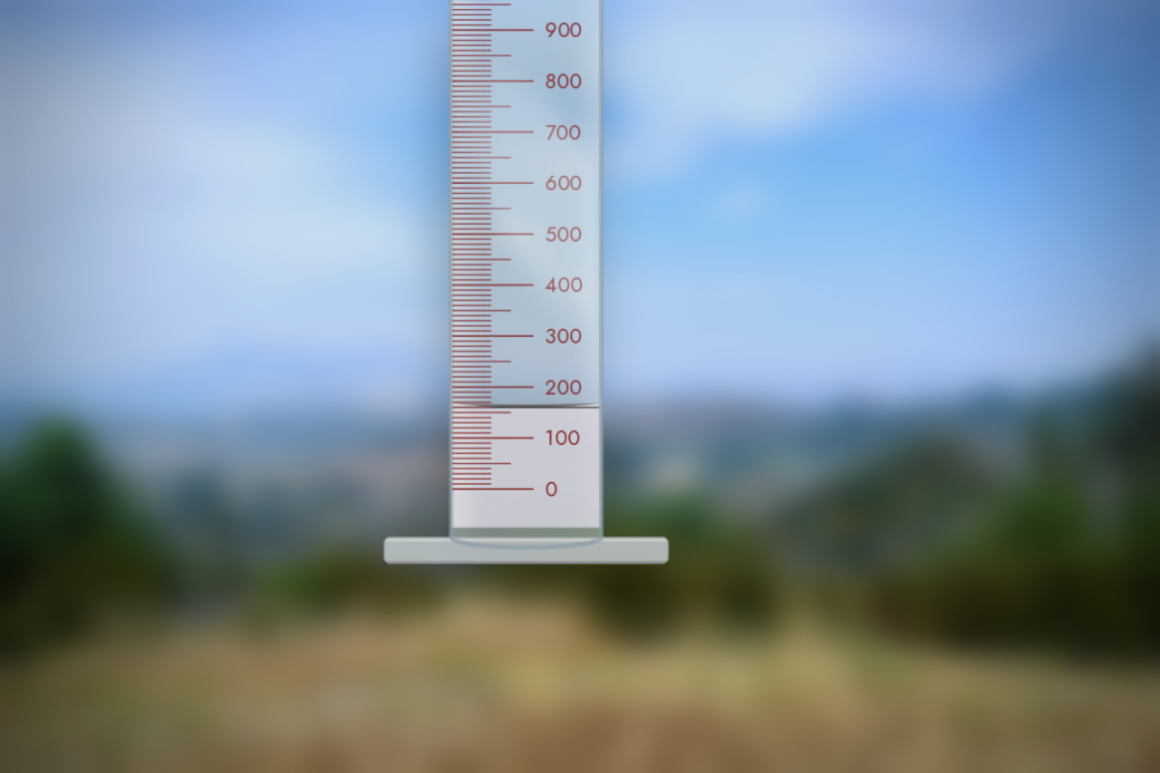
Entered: 160
